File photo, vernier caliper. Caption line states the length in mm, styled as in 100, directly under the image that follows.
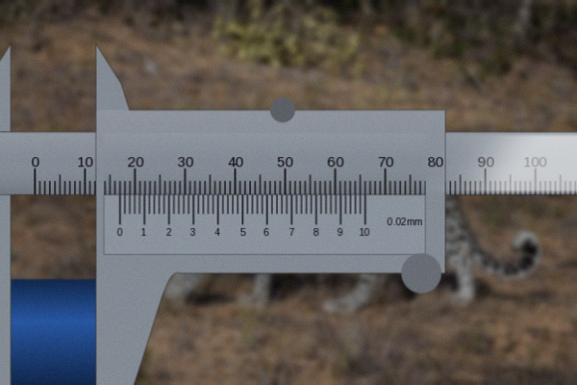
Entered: 17.0
